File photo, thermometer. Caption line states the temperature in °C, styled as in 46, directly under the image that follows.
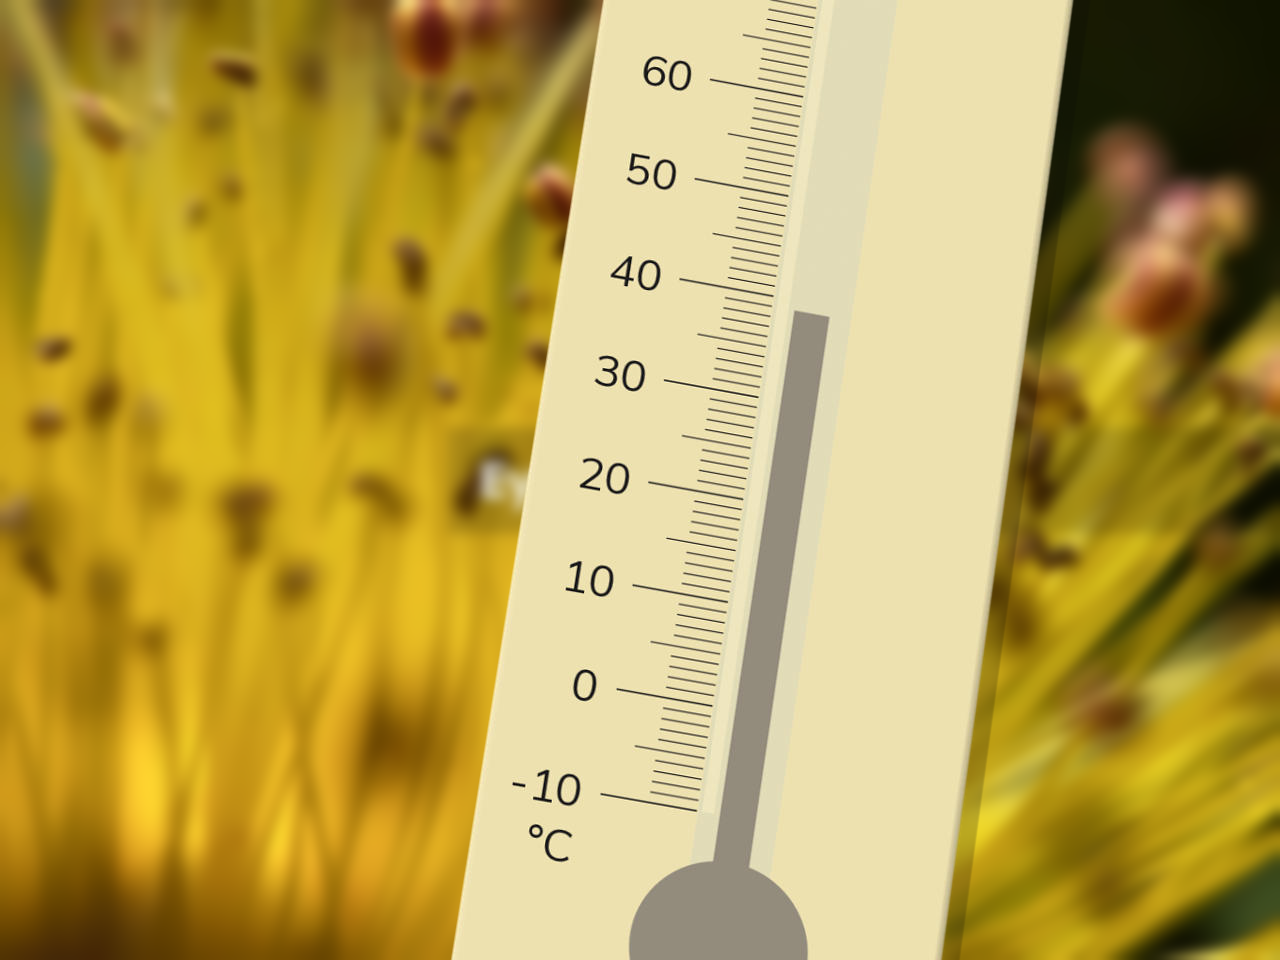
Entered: 39
